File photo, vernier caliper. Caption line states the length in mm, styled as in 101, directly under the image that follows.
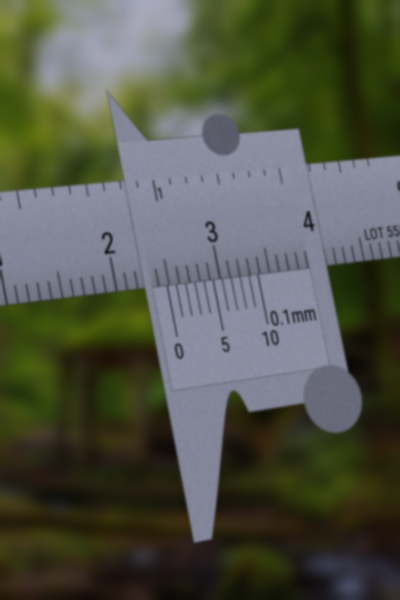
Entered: 24.8
